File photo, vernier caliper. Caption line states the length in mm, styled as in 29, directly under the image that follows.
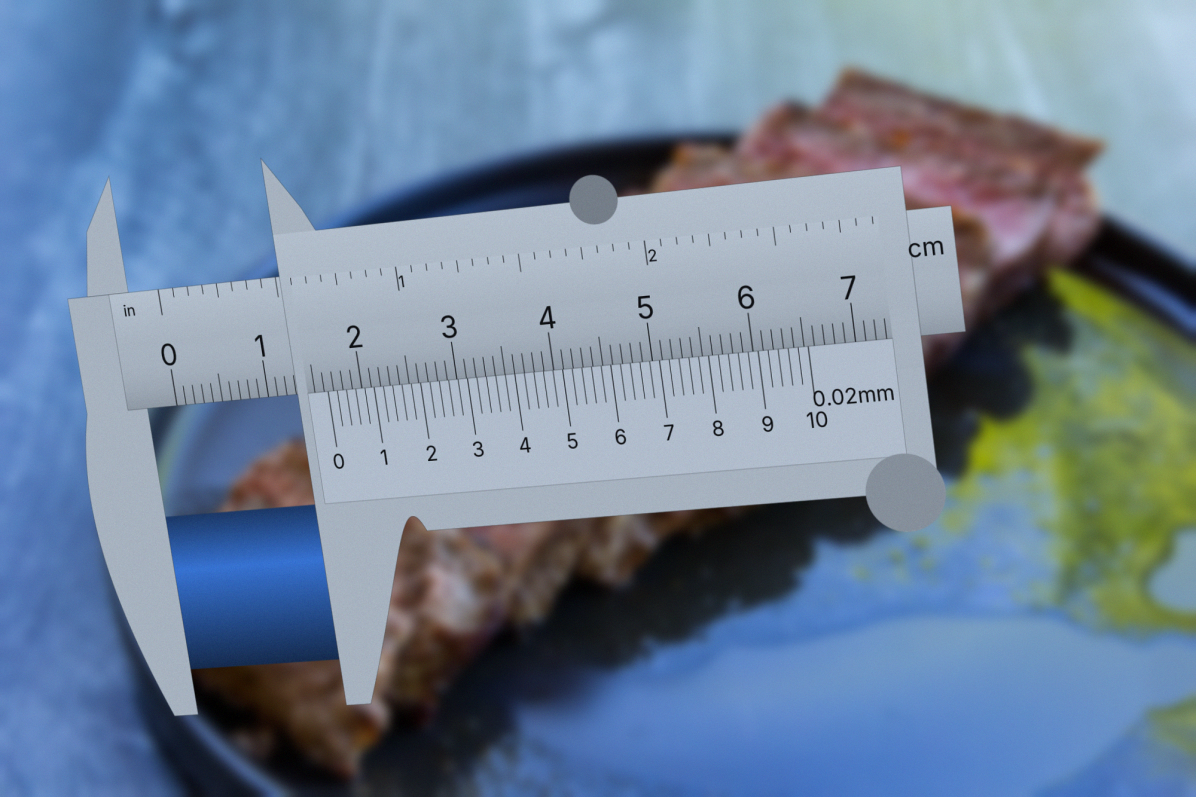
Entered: 16.4
